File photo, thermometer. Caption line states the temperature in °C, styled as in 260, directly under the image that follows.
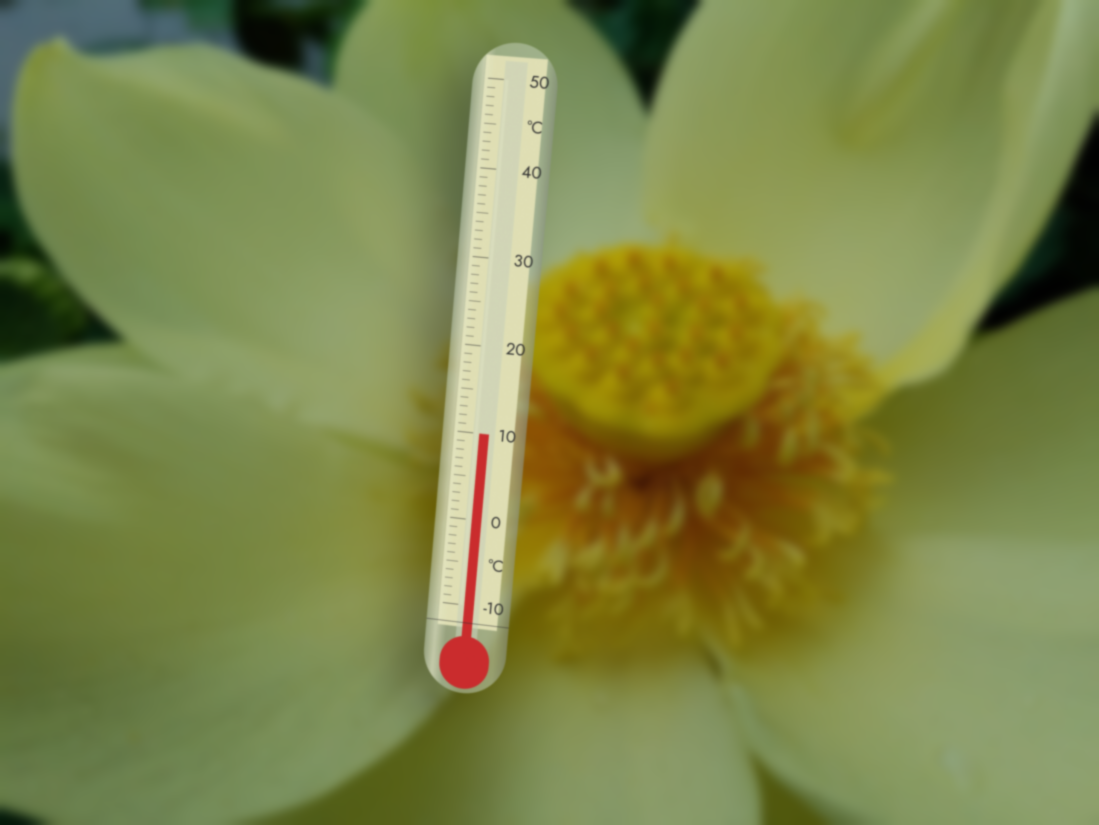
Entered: 10
